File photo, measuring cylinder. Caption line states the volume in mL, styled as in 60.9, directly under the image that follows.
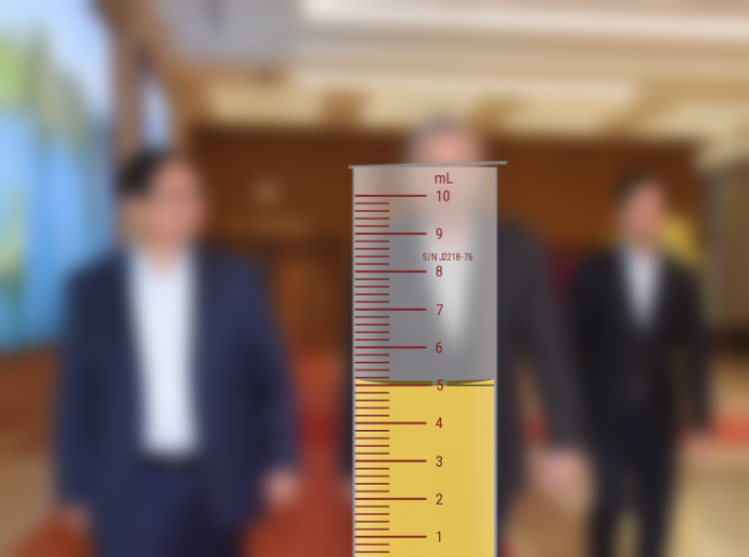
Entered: 5
